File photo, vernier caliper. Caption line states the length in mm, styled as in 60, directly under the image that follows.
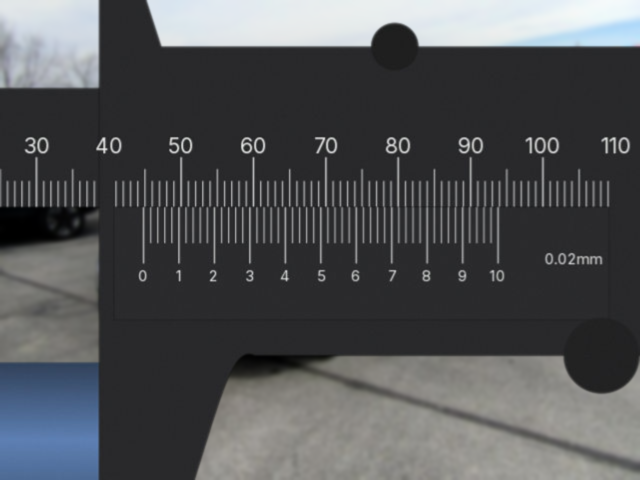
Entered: 44.8
